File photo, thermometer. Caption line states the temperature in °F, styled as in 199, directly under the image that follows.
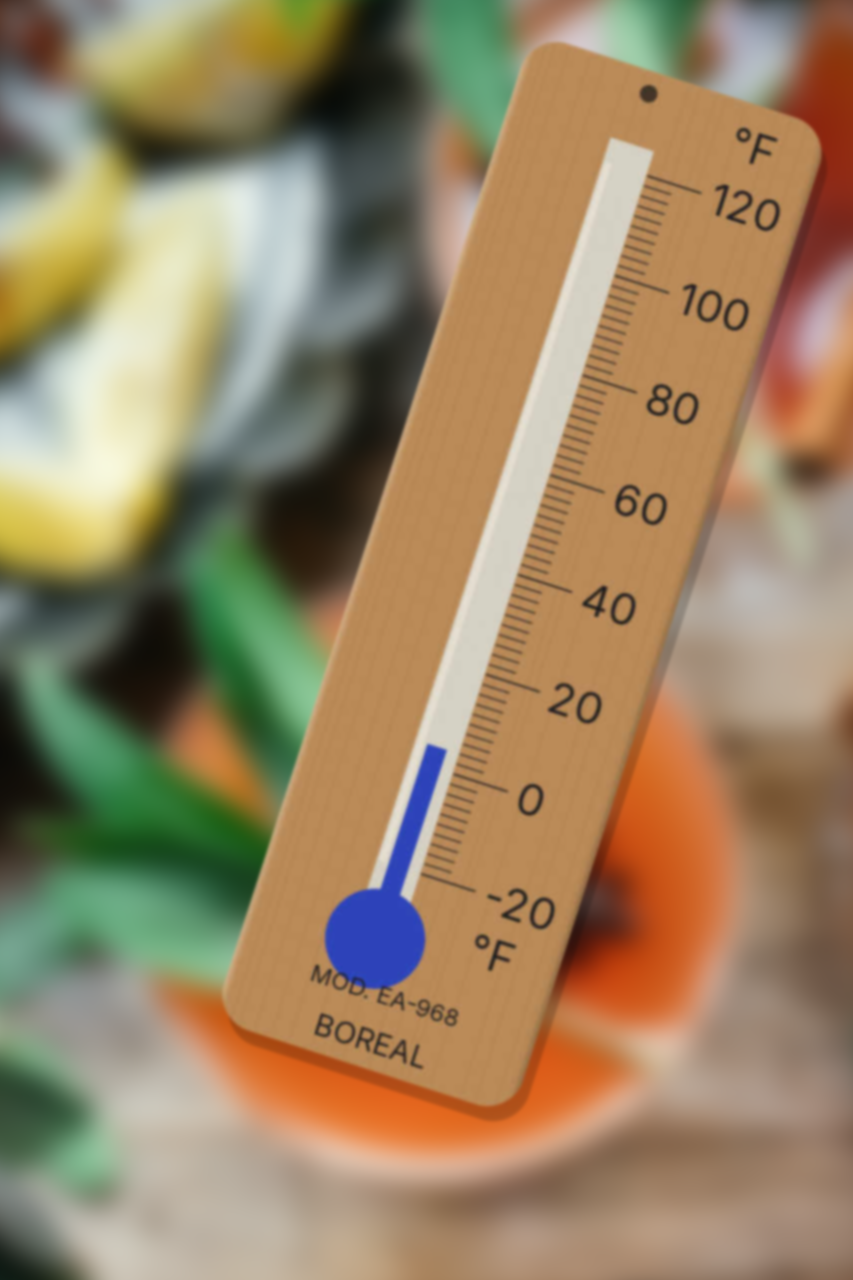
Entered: 4
